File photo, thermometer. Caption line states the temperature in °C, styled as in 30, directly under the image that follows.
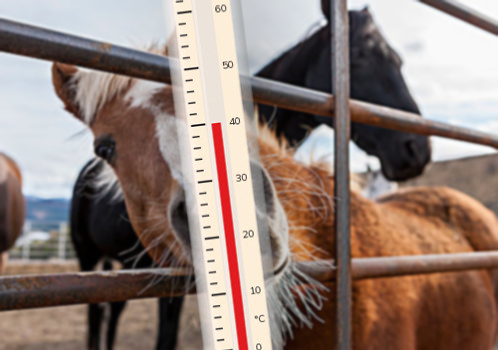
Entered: 40
